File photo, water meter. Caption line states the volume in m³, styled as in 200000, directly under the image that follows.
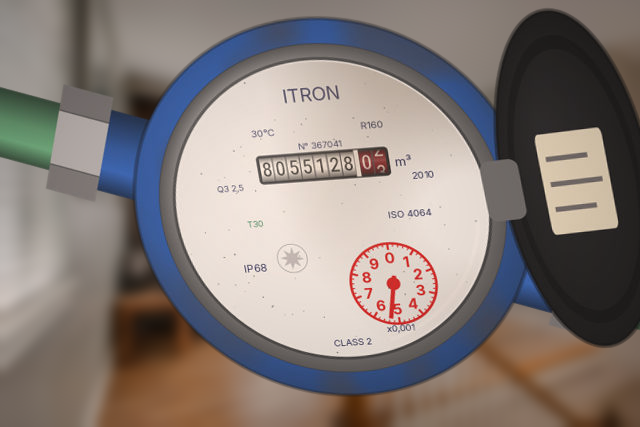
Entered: 8055128.025
